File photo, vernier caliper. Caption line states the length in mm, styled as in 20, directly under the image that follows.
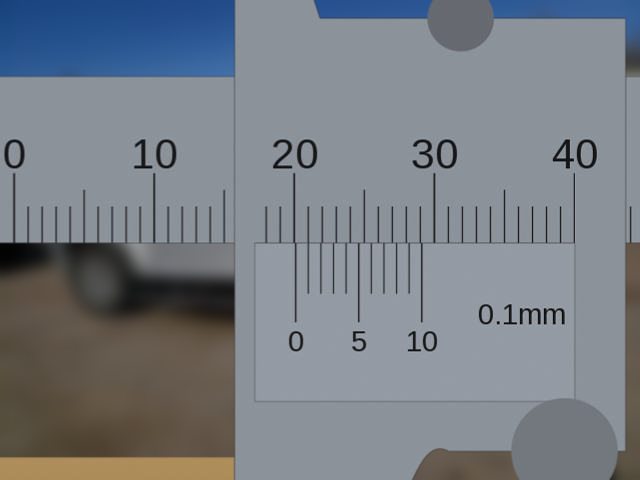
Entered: 20.1
